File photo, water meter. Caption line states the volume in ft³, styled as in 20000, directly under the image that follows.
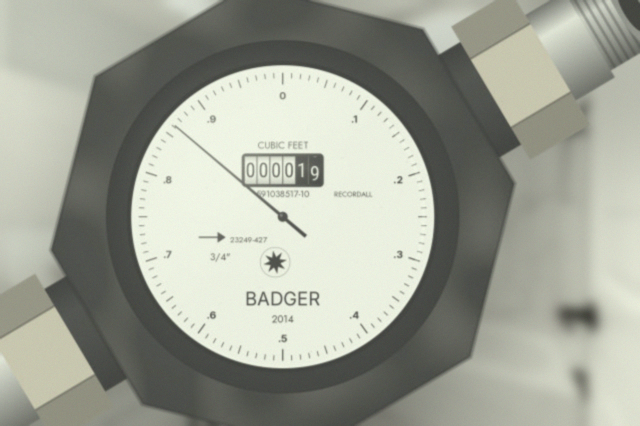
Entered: 18.86
